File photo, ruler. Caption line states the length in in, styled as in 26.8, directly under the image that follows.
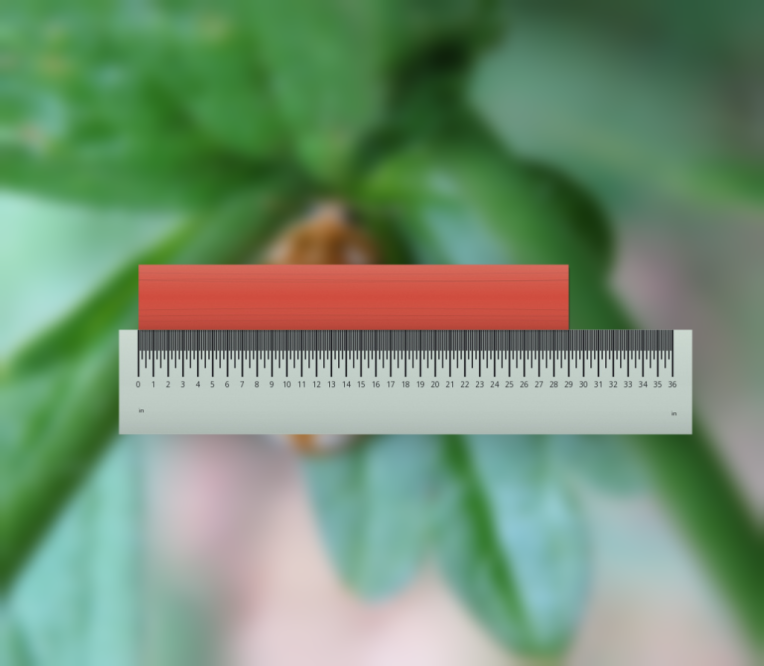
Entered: 29
